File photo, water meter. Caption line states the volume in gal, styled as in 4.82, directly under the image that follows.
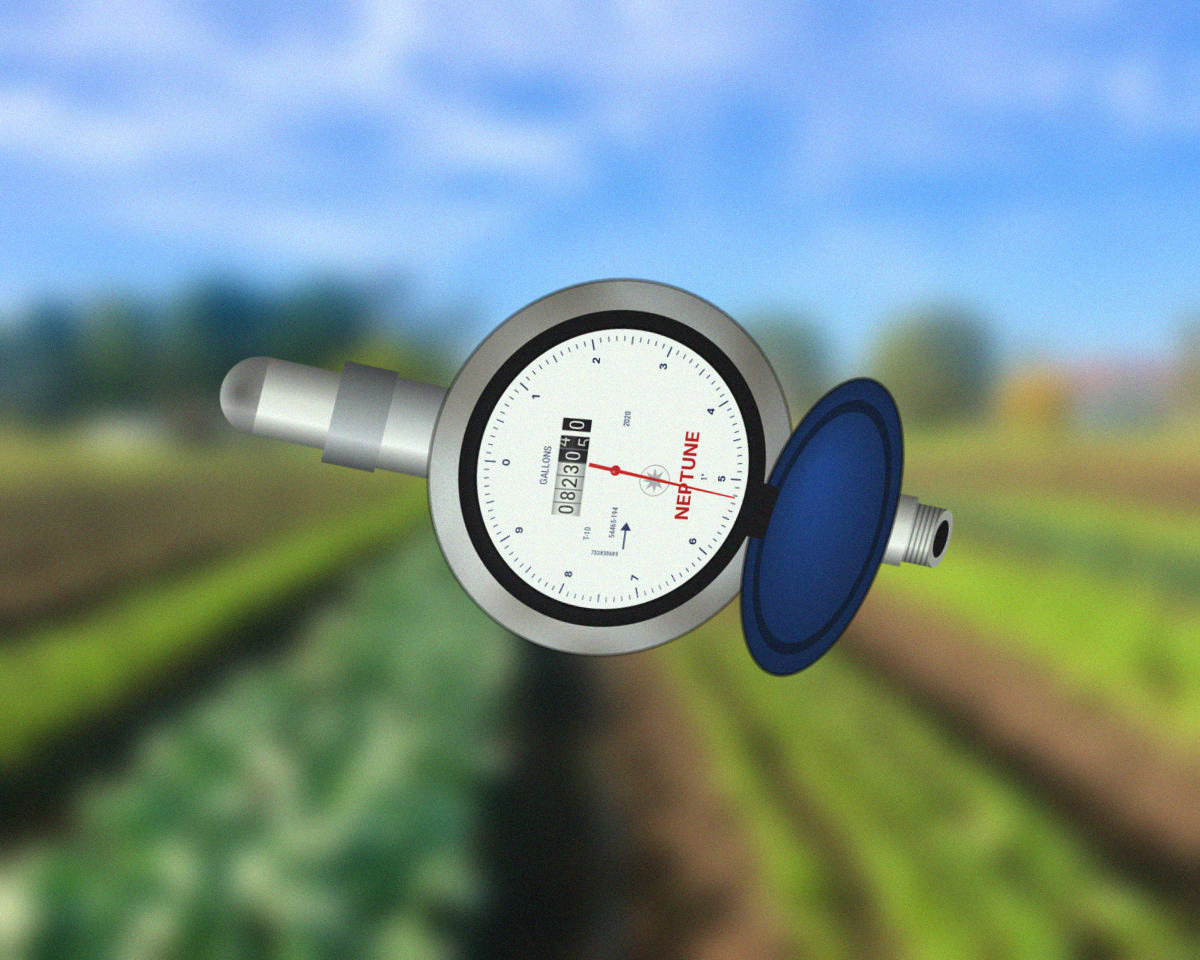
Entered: 823045.2
